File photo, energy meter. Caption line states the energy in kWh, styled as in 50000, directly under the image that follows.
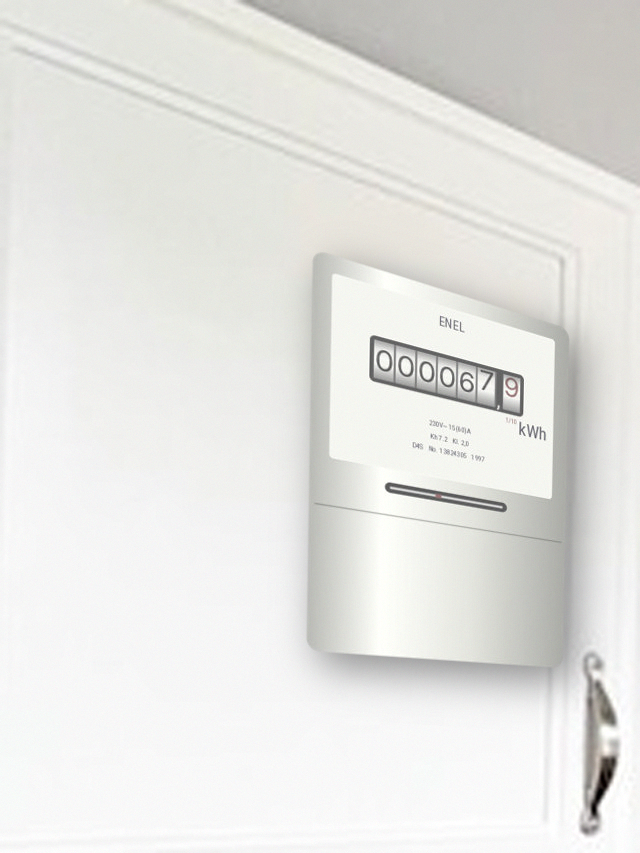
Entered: 67.9
